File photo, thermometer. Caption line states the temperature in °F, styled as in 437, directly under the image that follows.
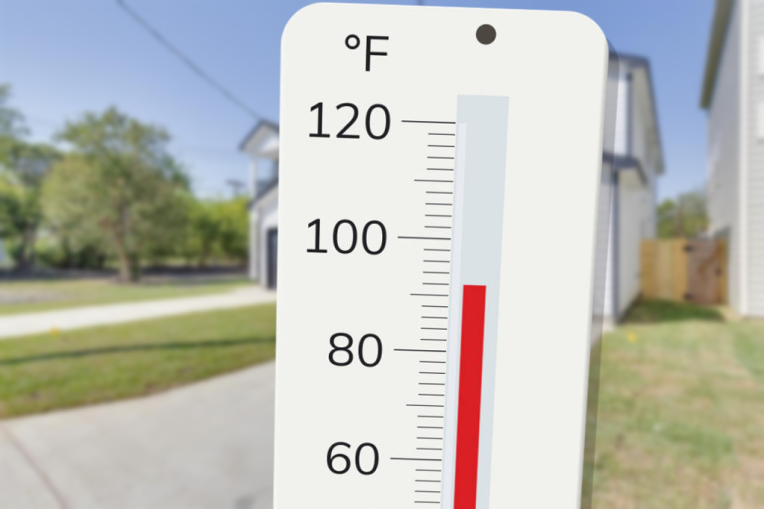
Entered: 92
